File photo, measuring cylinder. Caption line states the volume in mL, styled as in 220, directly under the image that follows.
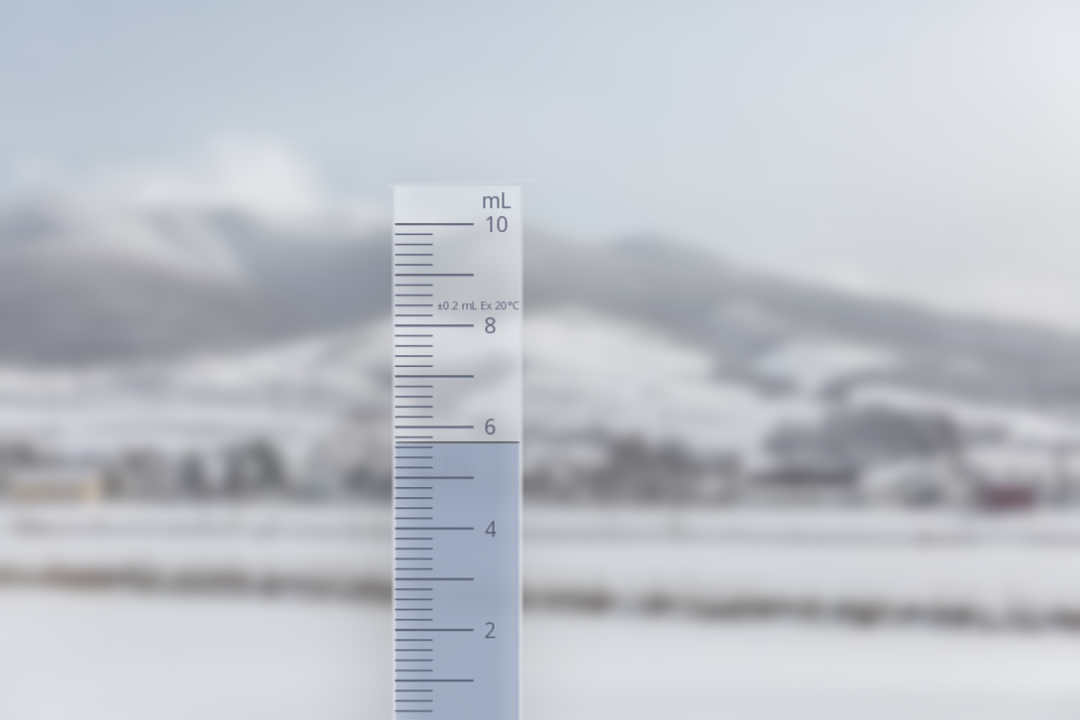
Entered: 5.7
